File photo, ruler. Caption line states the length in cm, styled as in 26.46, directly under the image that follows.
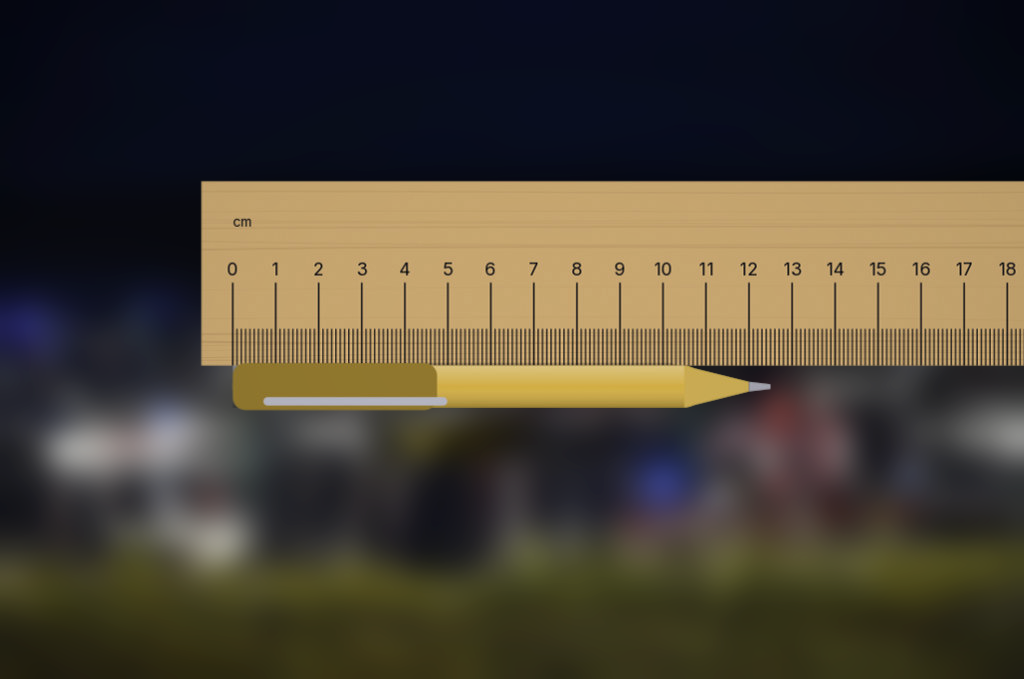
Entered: 12.5
